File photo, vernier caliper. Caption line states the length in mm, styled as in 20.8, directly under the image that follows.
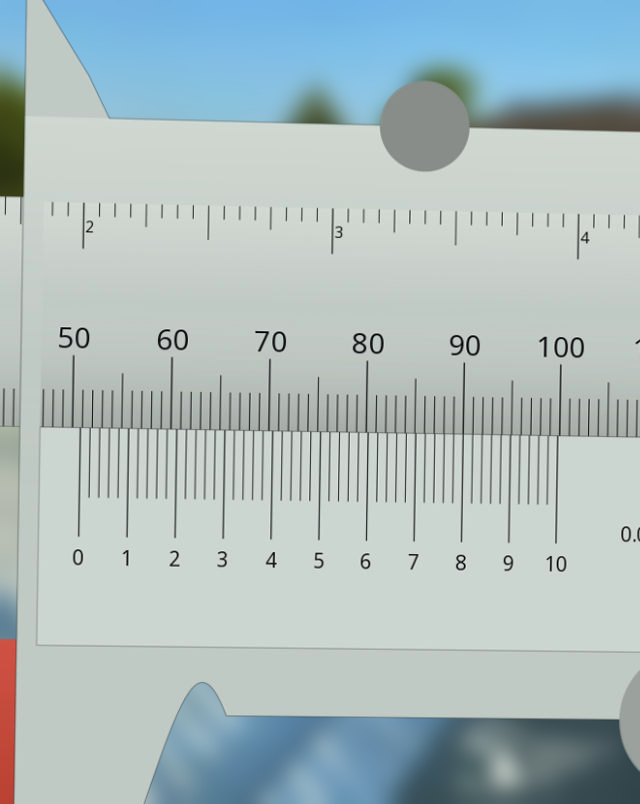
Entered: 50.8
